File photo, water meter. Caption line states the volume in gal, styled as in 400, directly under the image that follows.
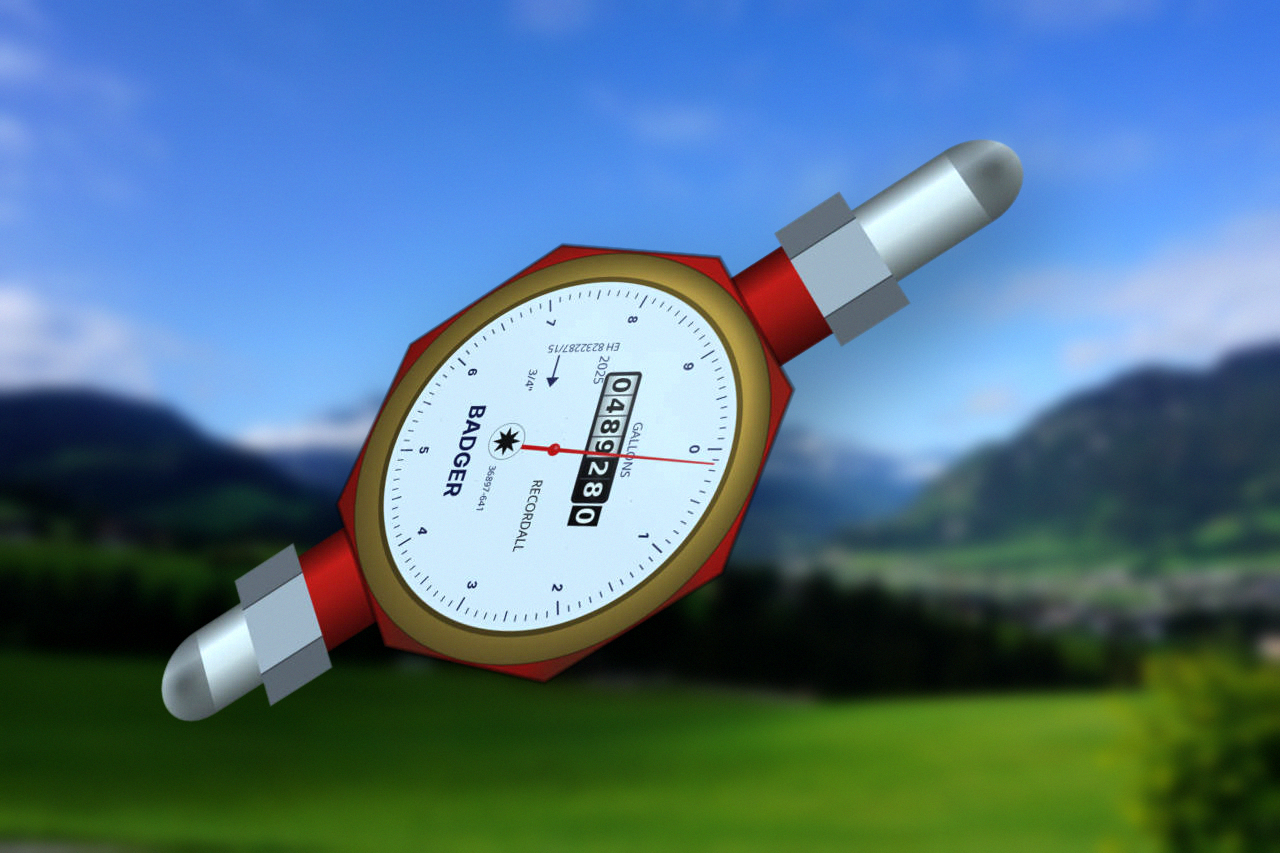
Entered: 489280.1
